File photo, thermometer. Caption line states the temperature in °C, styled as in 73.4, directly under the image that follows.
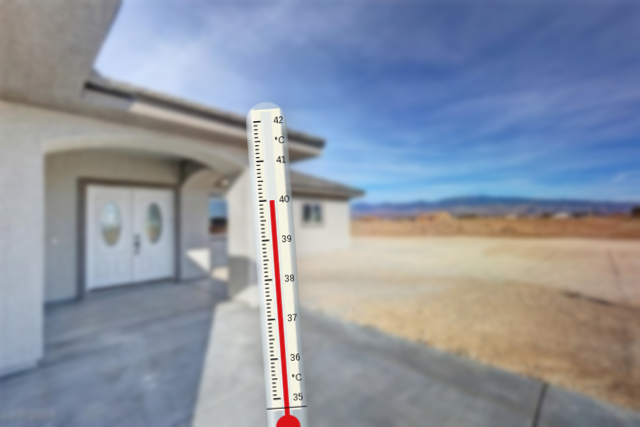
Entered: 40
